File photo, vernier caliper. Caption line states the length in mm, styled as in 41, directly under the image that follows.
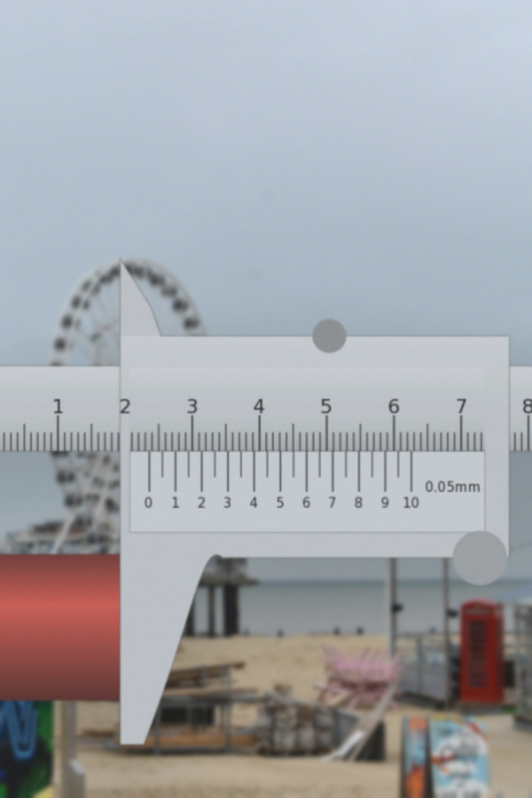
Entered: 23.6
